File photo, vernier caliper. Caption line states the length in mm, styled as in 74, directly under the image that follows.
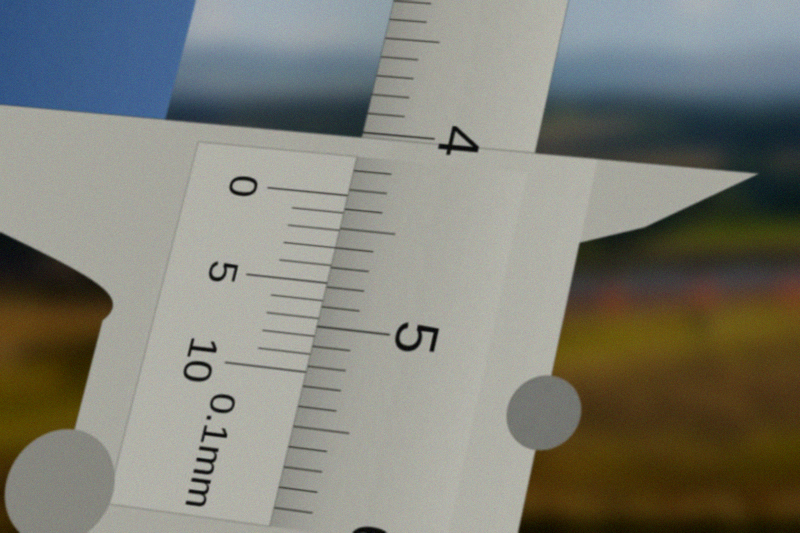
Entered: 43.3
